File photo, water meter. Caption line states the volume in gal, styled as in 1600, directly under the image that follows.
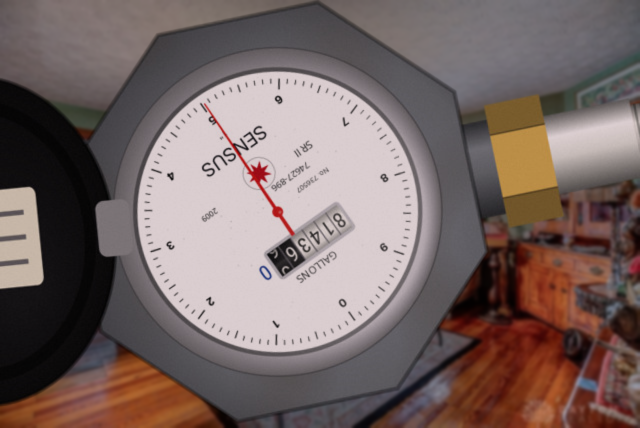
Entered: 8143655.0
